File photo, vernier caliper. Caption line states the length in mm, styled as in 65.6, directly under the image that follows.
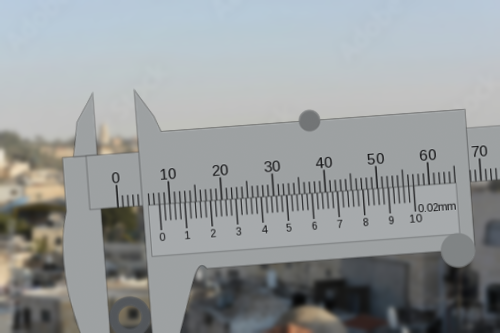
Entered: 8.0
